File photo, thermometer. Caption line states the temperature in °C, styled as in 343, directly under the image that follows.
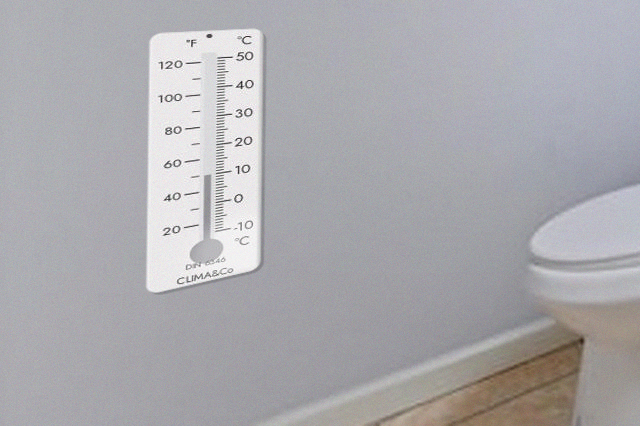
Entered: 10
